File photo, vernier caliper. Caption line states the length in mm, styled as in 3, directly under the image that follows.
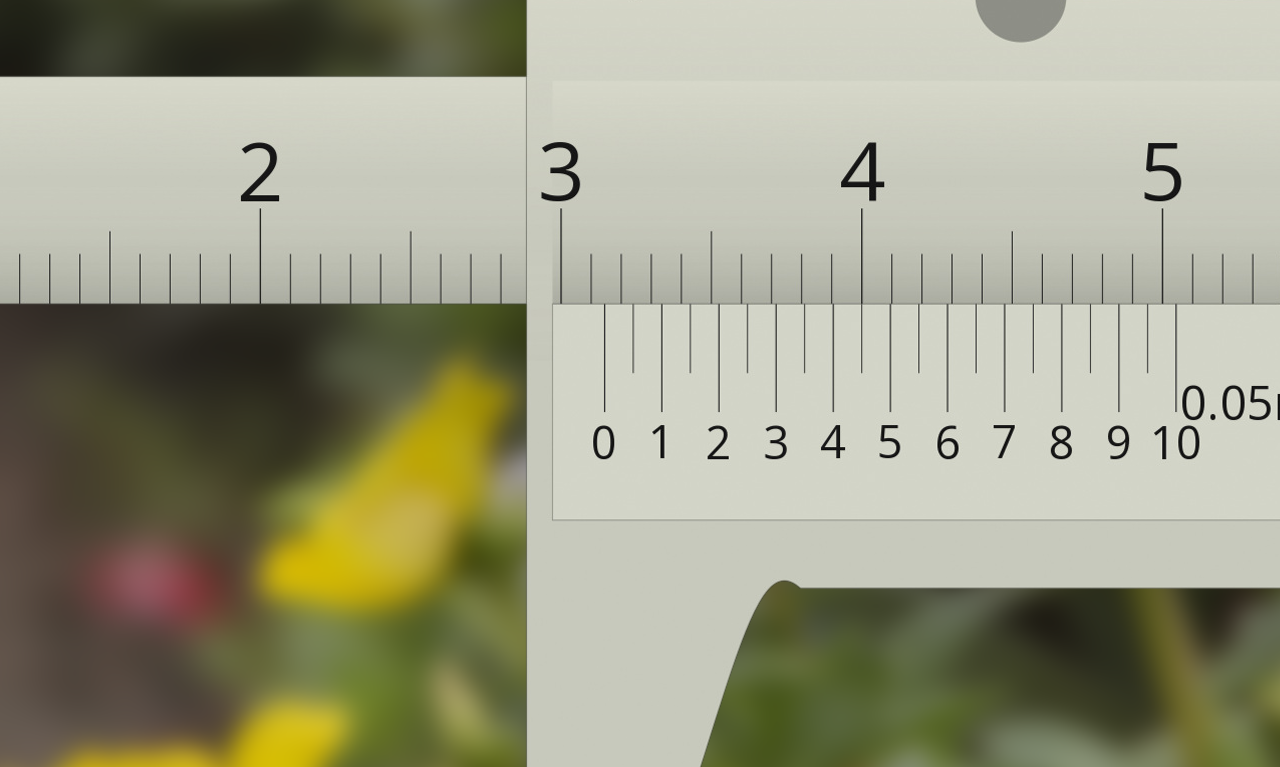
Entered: 31.45
